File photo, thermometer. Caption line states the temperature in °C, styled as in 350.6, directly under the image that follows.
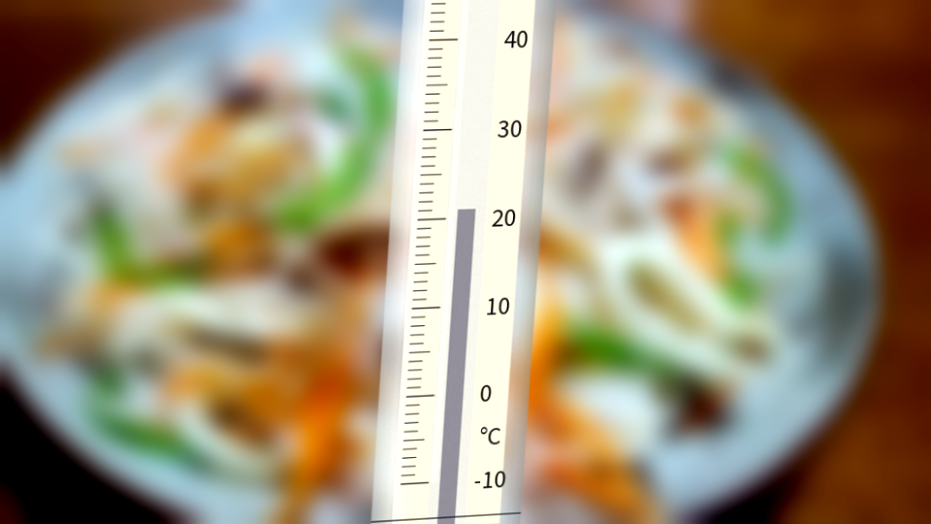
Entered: 21
